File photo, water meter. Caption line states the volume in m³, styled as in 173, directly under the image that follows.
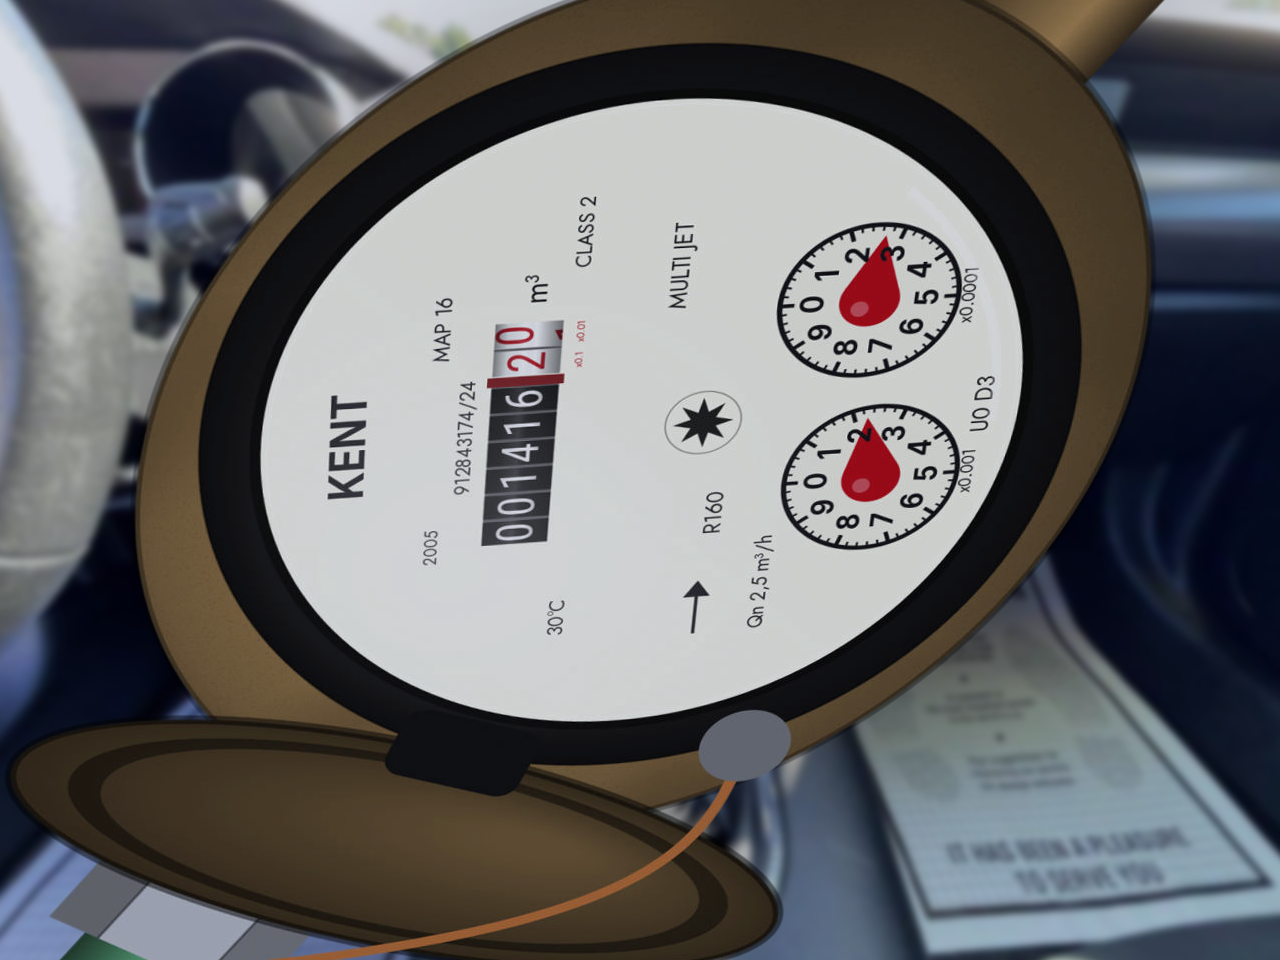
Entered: 1416.2022
